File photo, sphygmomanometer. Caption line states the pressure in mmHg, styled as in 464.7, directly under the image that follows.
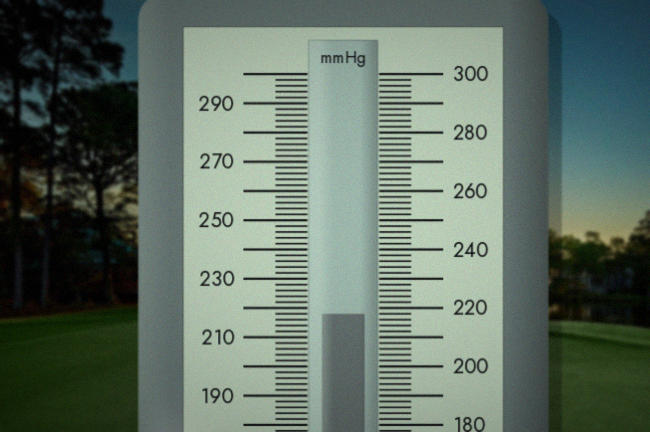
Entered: 218
